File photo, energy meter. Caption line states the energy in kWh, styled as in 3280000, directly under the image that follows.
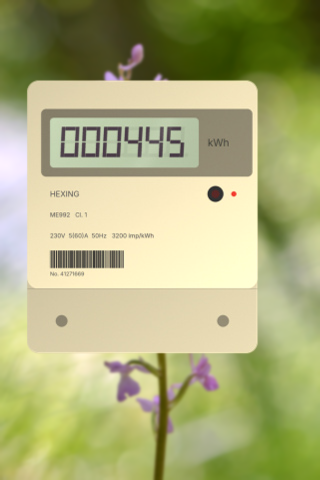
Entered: 445
